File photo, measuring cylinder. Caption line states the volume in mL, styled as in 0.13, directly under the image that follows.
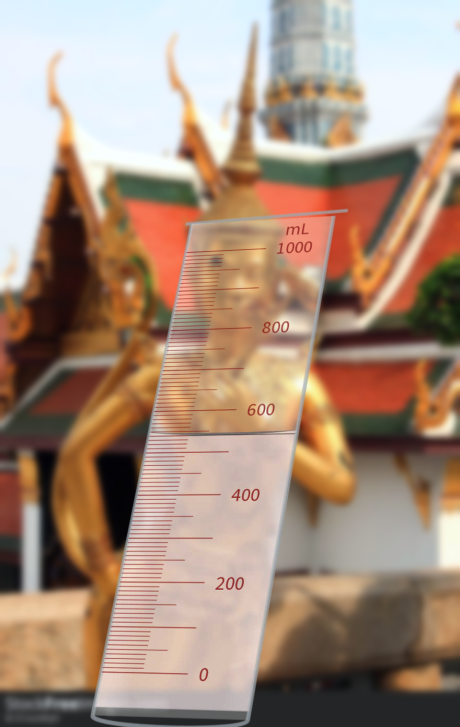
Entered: 540
